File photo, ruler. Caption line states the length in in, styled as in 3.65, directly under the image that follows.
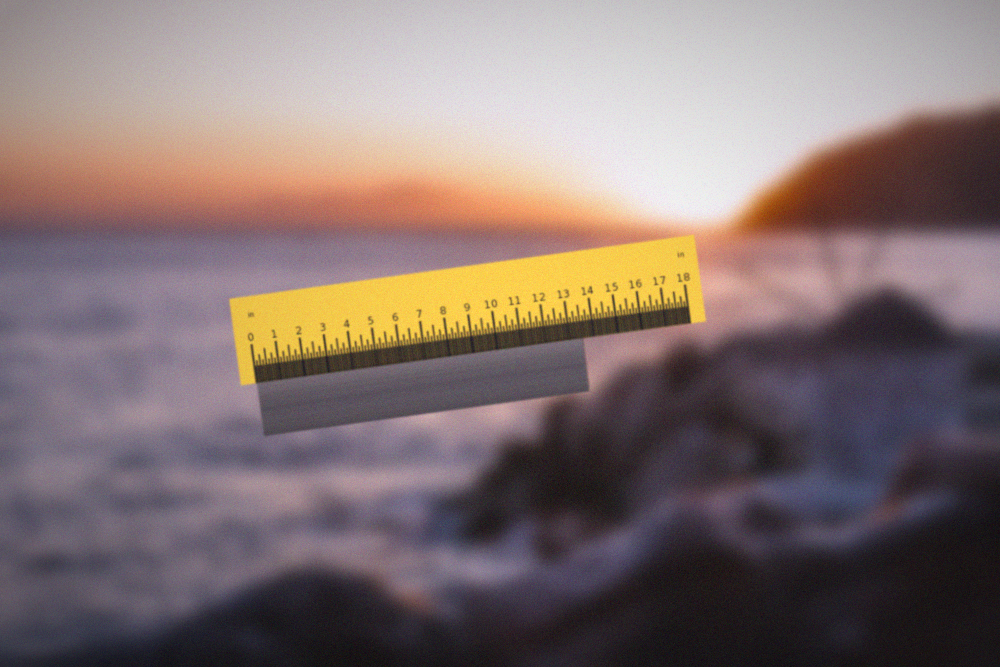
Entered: 13.5
